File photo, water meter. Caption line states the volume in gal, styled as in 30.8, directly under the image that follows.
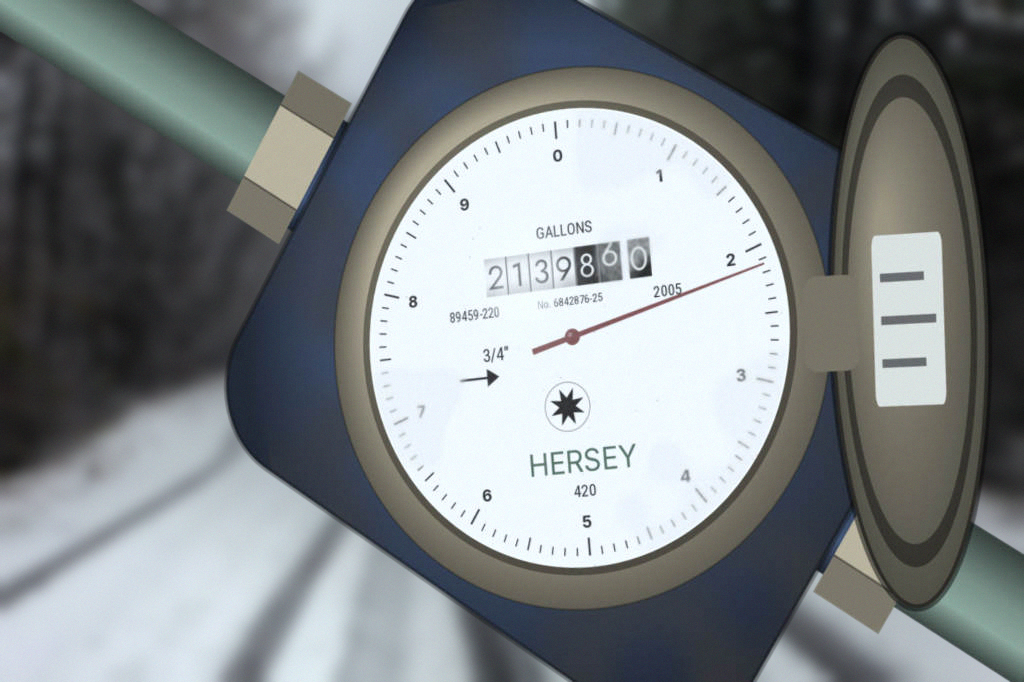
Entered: 2139862.1
